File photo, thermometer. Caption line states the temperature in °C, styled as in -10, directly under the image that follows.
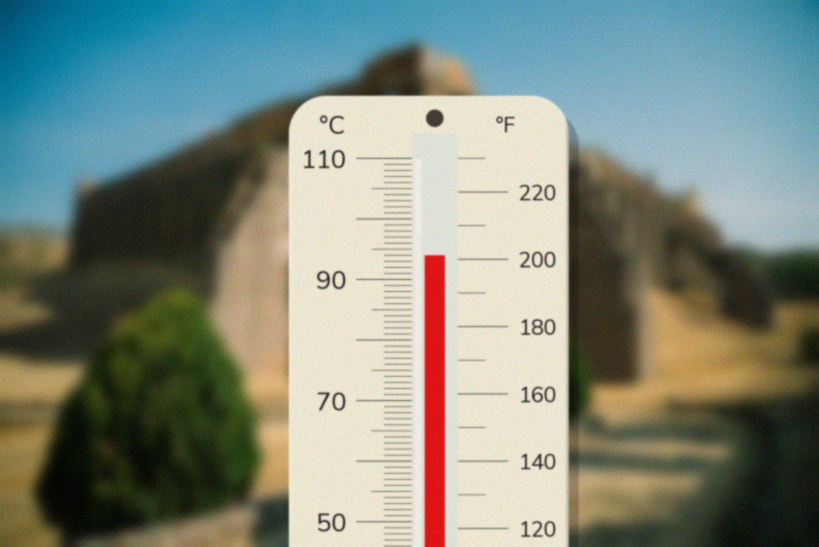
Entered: 94
